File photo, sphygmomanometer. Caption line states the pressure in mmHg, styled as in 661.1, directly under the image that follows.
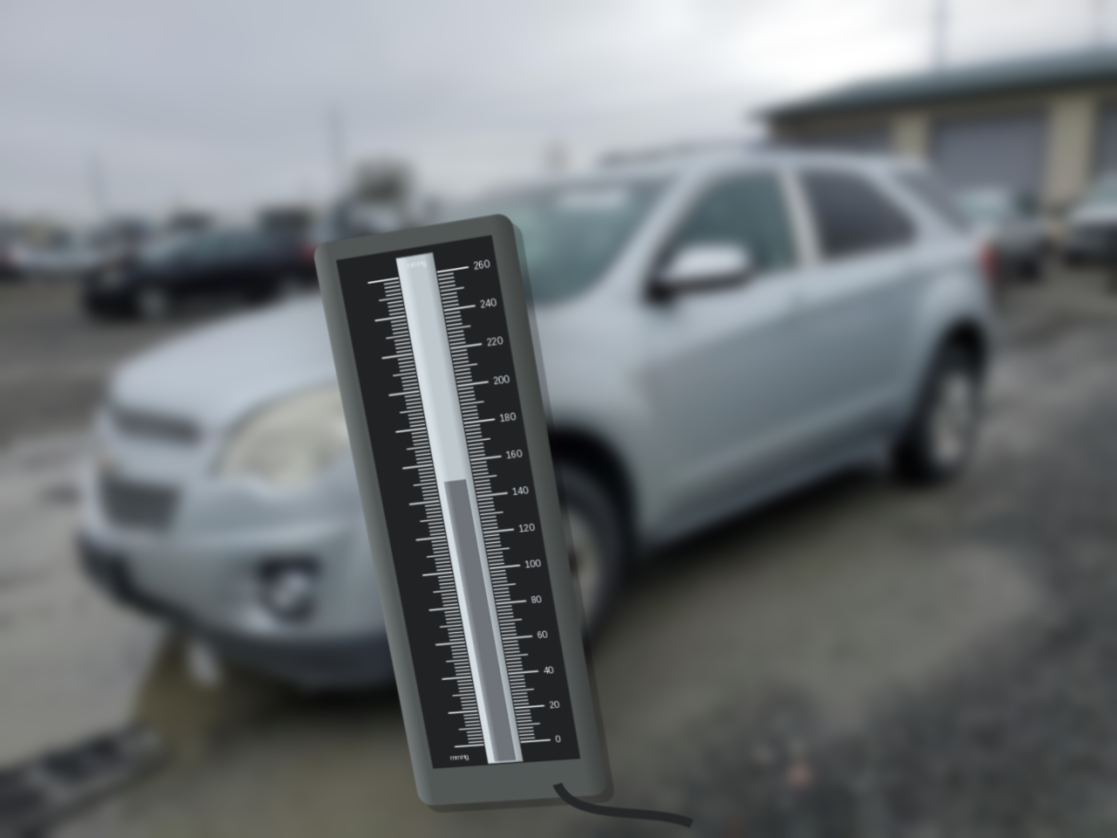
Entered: 150
